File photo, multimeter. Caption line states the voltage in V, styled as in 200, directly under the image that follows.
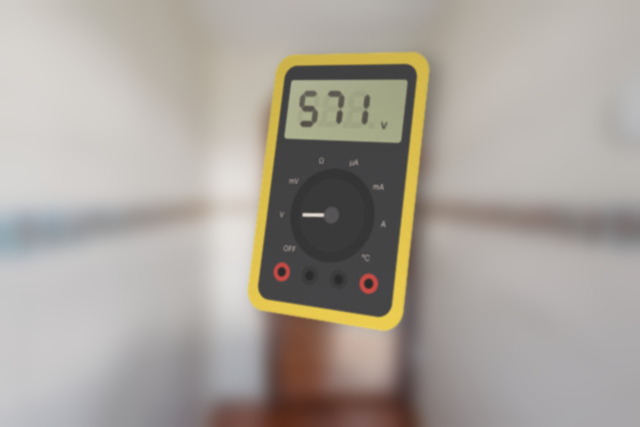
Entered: 571
